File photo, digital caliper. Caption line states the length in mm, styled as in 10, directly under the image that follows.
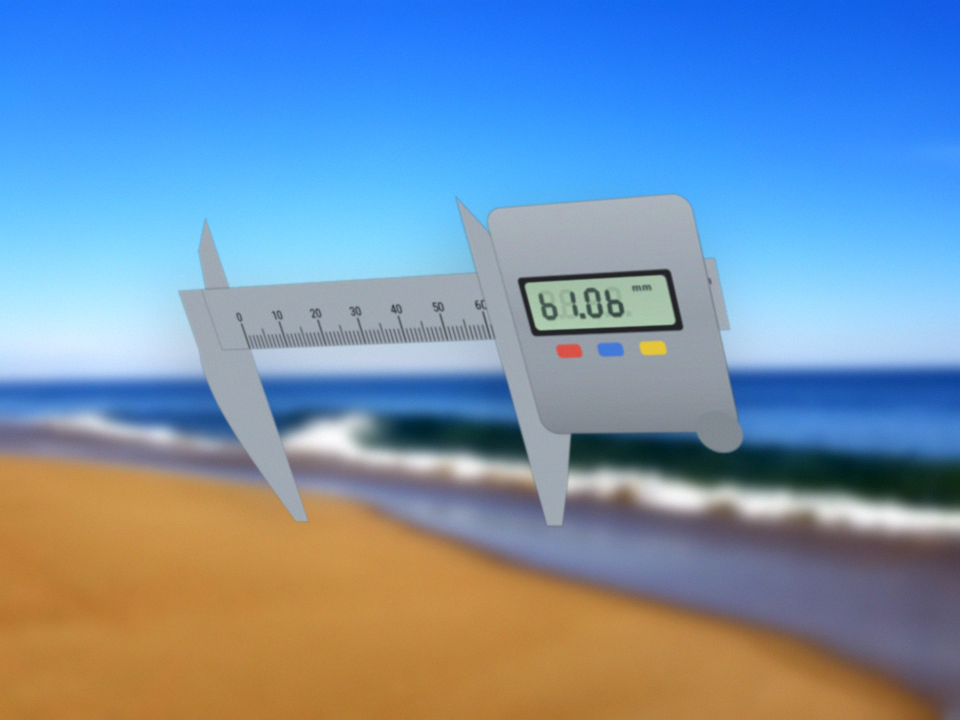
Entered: 61.06
